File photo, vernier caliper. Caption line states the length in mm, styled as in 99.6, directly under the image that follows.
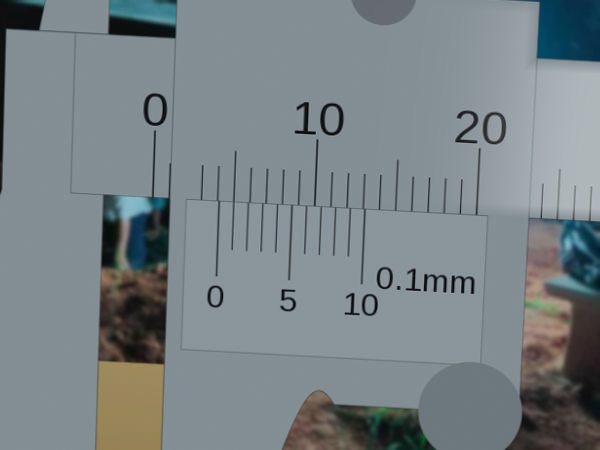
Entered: 4.1
